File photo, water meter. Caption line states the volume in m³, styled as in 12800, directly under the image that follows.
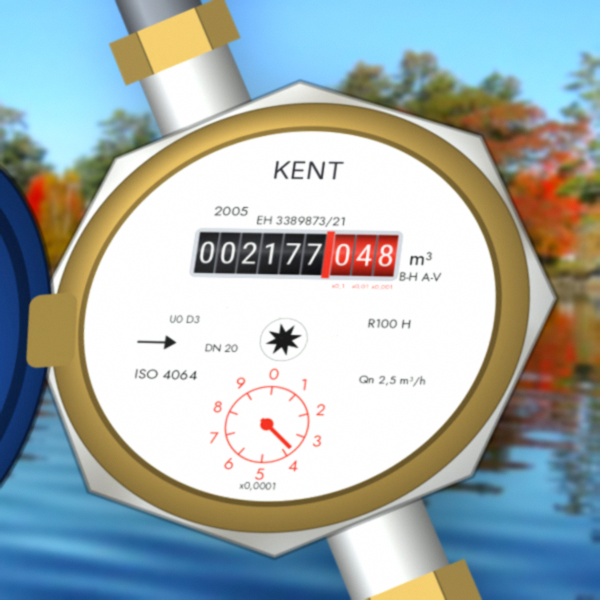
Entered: 2177.0483
